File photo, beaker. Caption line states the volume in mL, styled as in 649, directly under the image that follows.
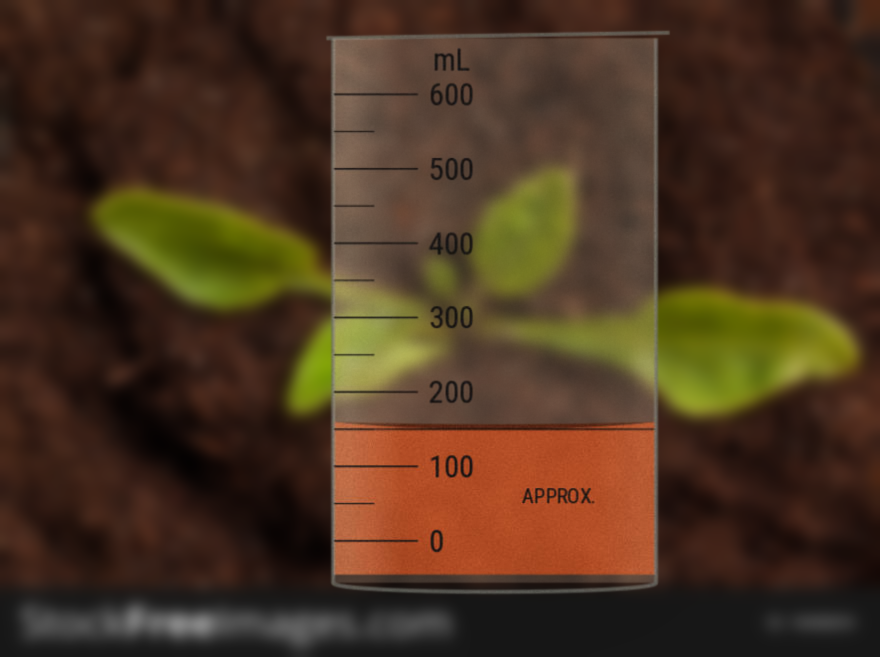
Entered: 150
